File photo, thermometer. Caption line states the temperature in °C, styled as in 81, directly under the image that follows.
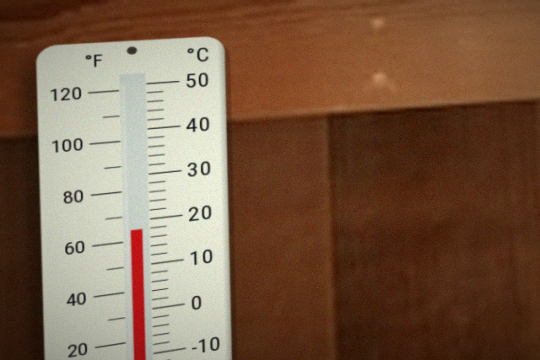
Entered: 18
